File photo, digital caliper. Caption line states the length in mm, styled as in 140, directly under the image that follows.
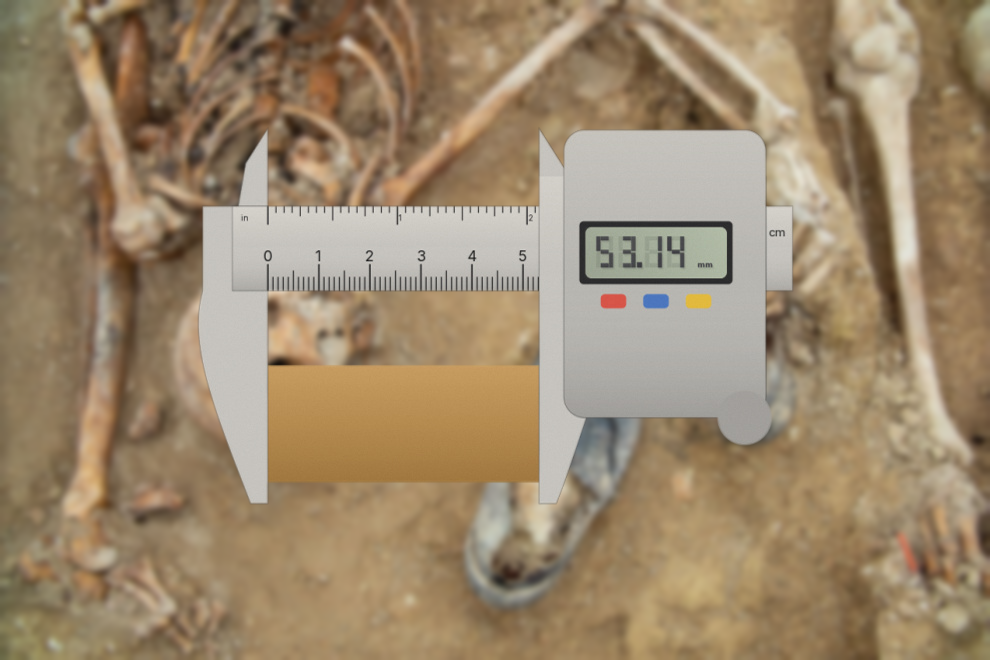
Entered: 53.14
